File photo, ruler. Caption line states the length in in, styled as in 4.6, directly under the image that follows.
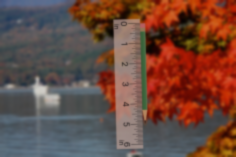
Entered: 5
